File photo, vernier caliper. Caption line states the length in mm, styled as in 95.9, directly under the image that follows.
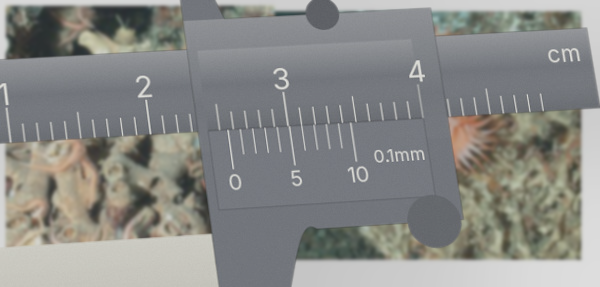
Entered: 25.6
